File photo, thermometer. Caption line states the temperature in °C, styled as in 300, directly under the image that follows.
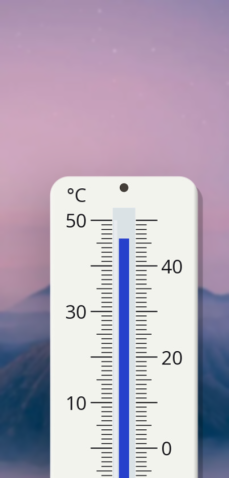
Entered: 46
